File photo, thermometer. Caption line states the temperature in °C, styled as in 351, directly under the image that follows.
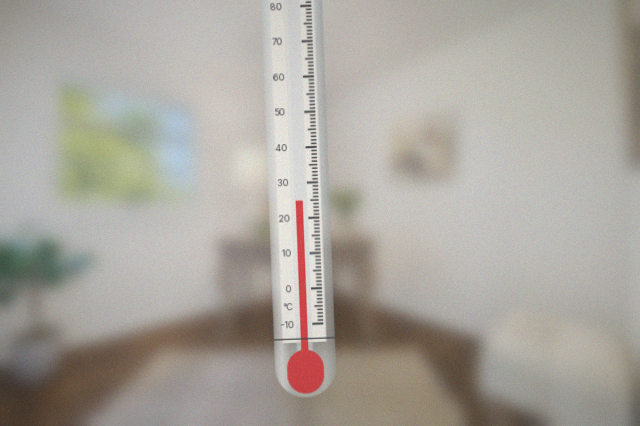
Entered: 25
